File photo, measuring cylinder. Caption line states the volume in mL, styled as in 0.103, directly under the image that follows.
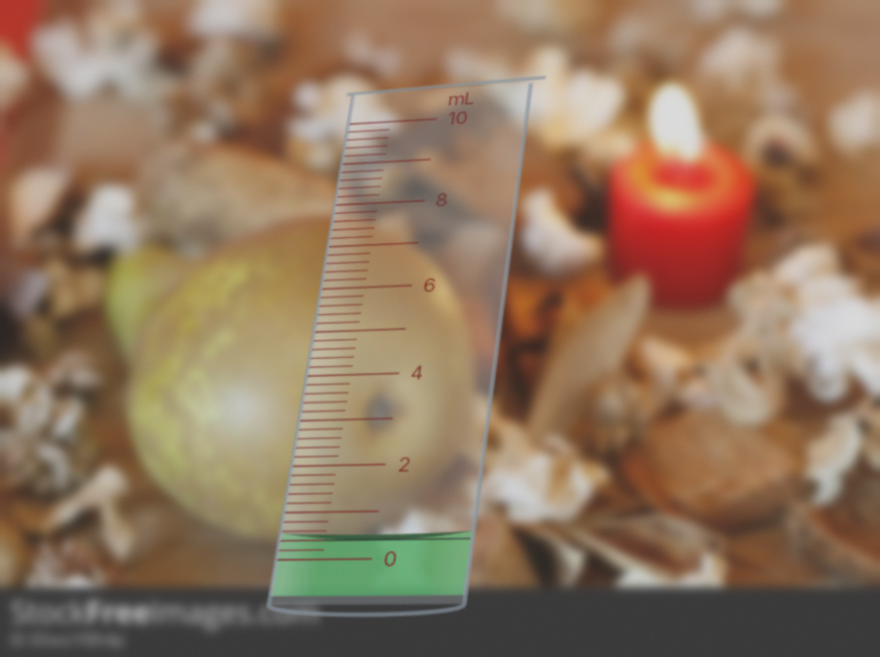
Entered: 0.4
